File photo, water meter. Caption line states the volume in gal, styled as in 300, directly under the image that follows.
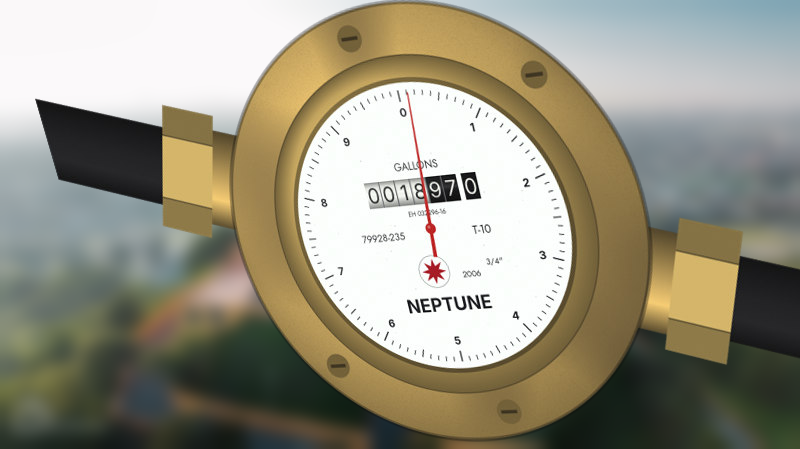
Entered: 18970.1
